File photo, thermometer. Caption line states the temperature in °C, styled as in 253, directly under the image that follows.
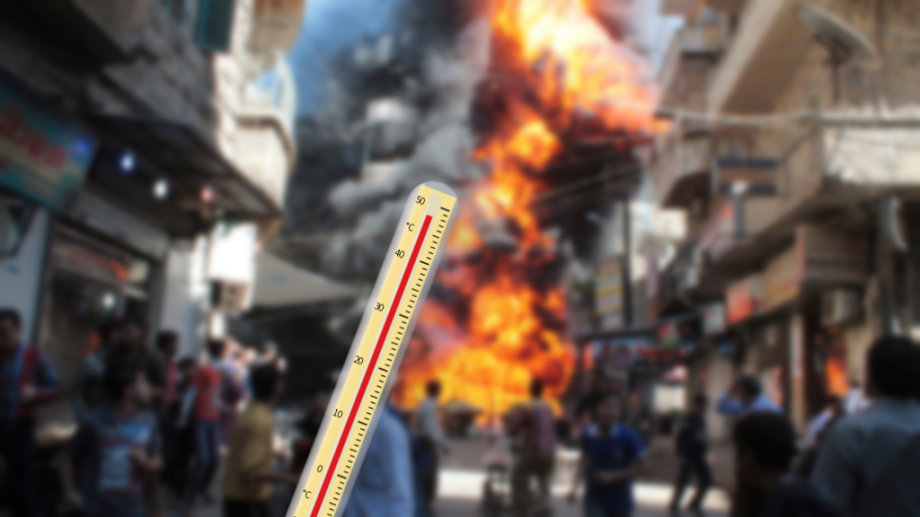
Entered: 48
